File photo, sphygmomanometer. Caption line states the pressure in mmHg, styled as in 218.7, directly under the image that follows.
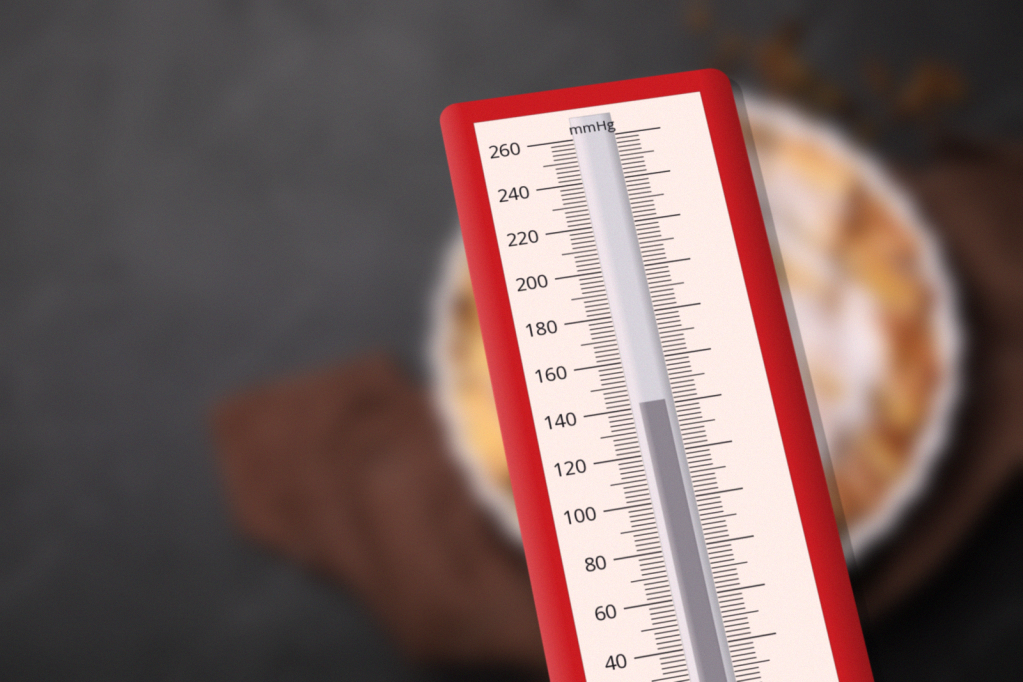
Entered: 142
